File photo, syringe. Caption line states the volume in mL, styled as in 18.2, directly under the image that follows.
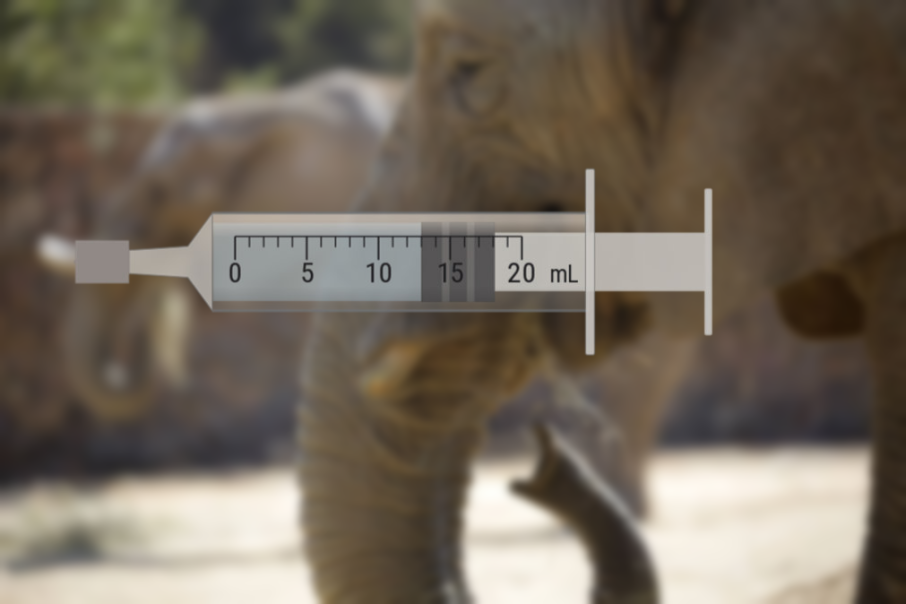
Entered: 13
